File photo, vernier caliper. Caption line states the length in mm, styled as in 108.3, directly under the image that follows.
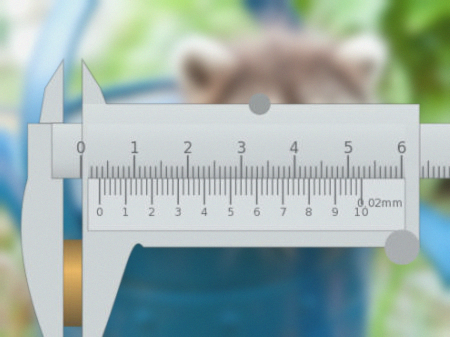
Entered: 3.5
